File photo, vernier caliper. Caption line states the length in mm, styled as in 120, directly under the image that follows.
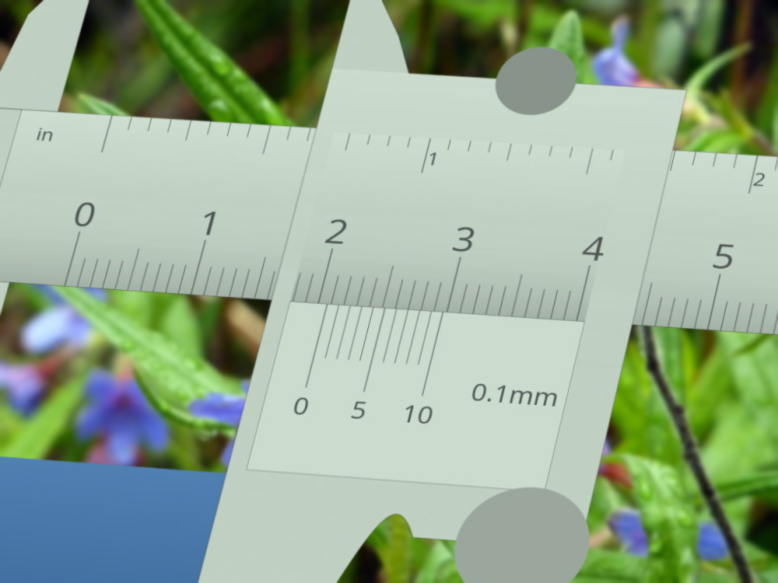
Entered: 20.7
